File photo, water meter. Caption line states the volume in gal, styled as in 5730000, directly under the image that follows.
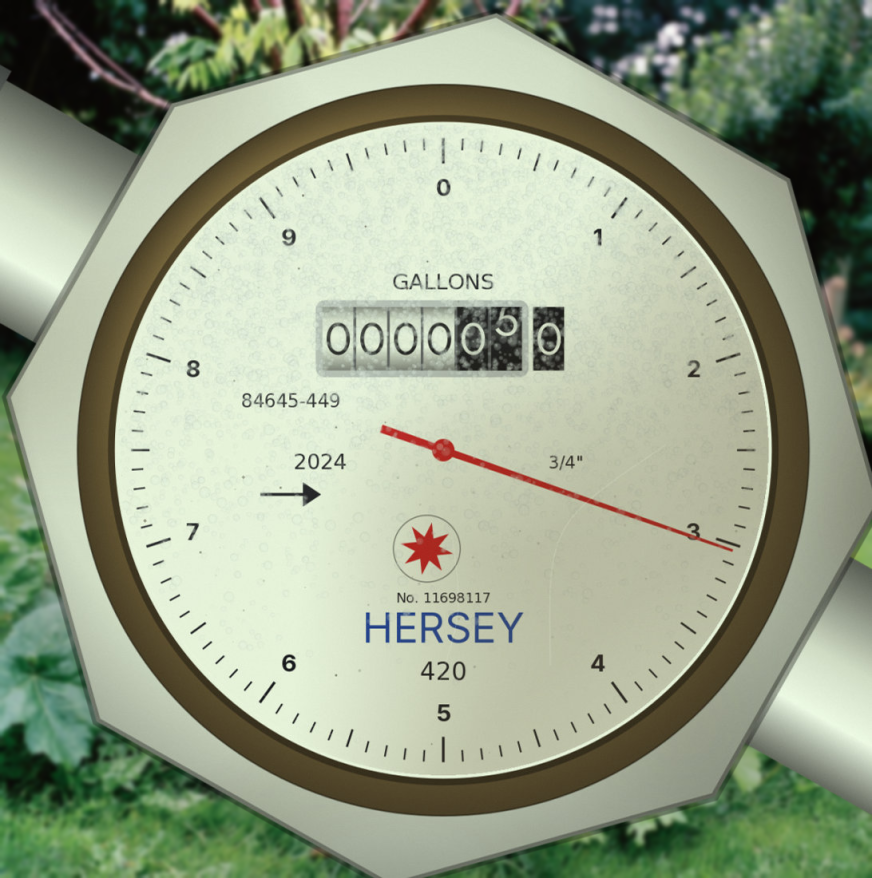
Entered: 53.0
